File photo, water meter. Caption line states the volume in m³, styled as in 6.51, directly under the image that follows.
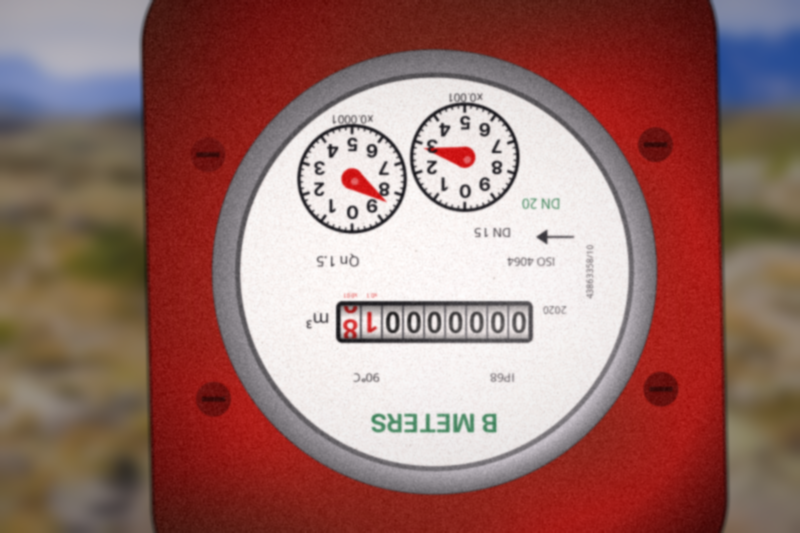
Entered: 0.1828
